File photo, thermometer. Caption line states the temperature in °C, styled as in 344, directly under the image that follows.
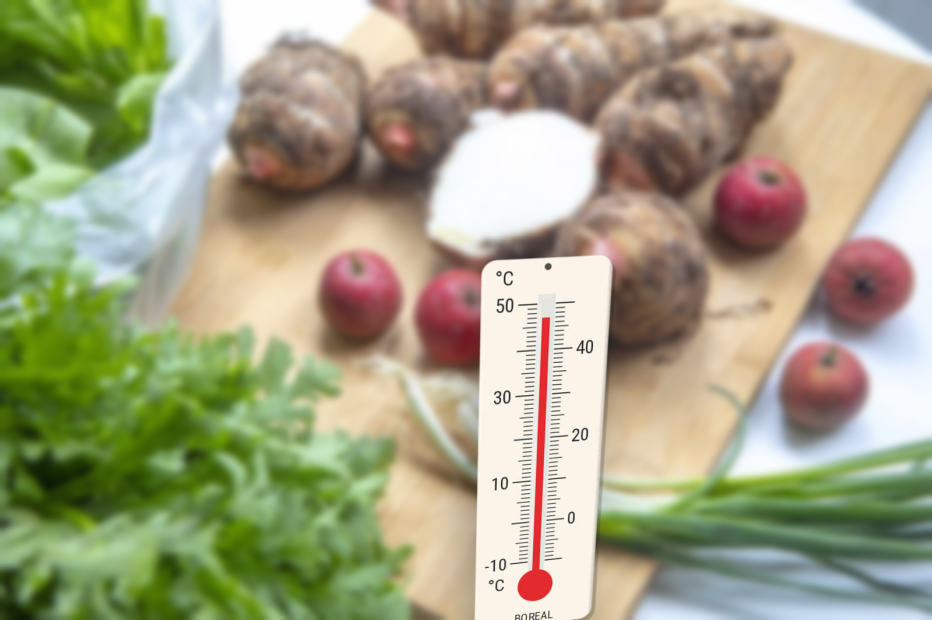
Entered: 47
